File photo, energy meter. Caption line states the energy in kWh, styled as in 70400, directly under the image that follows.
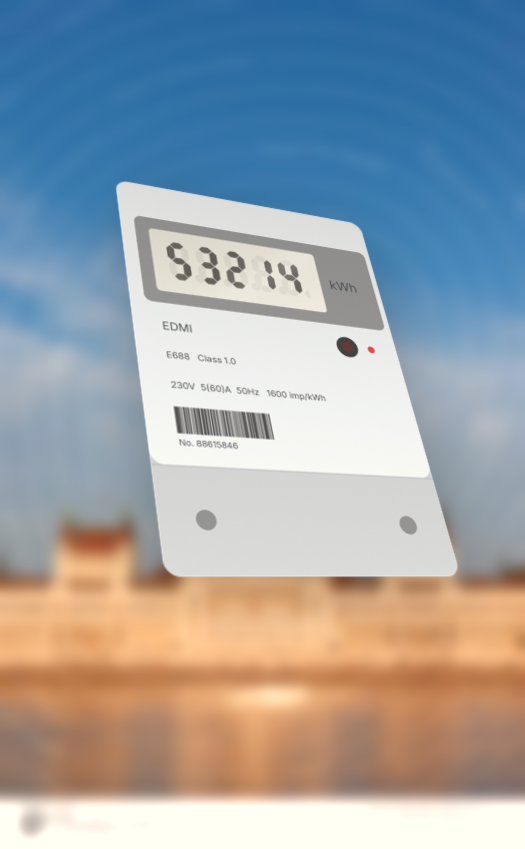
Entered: 53214
